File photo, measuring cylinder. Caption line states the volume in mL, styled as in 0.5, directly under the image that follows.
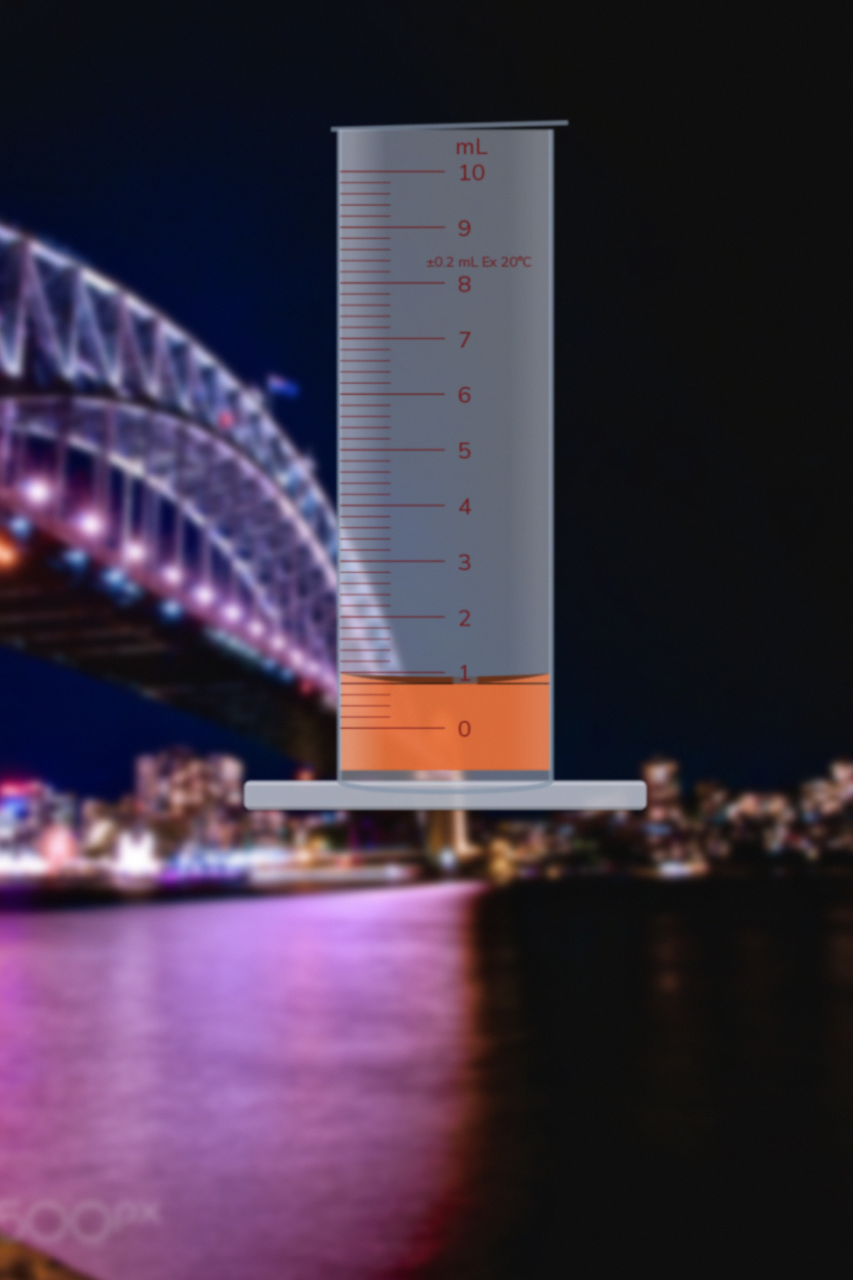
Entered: 0.8
